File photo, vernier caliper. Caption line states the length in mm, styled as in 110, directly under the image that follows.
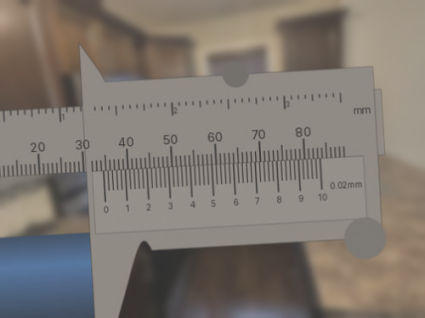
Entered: 34.5
